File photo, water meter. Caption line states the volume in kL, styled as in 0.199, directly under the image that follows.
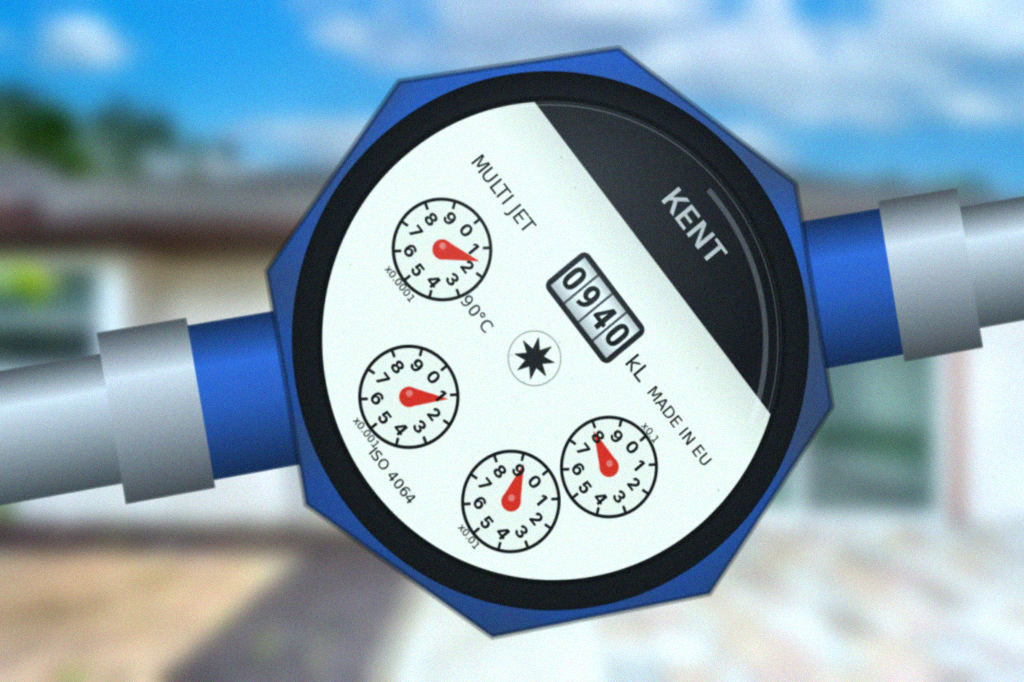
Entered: 940.7911
